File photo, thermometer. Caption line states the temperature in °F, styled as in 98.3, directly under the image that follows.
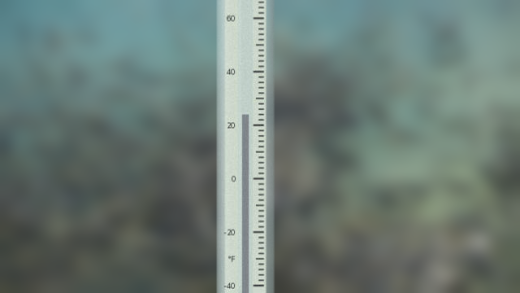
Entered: 24
